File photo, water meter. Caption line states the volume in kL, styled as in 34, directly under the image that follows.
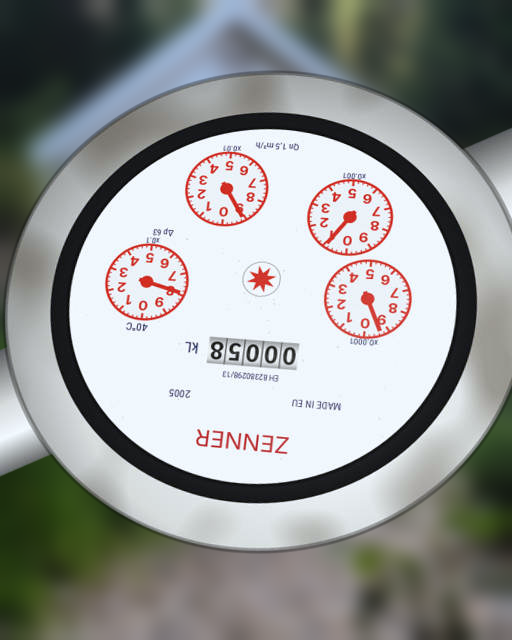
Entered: 58.7909
